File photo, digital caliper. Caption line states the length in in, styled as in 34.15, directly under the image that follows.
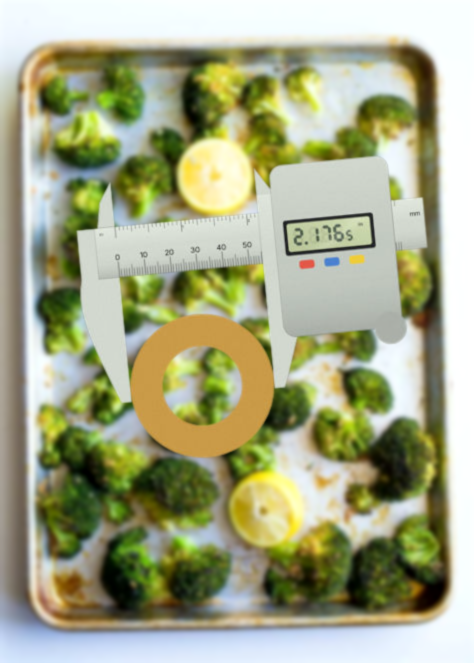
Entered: 2.1765
